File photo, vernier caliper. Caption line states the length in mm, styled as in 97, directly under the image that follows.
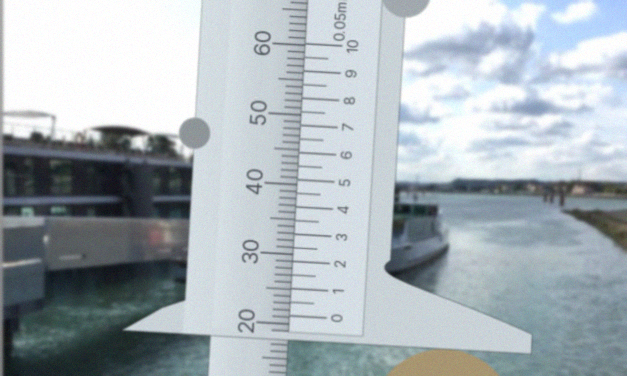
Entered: 21.2
